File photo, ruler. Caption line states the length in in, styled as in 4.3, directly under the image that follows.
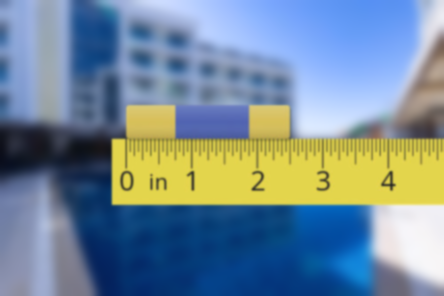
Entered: 2.5
